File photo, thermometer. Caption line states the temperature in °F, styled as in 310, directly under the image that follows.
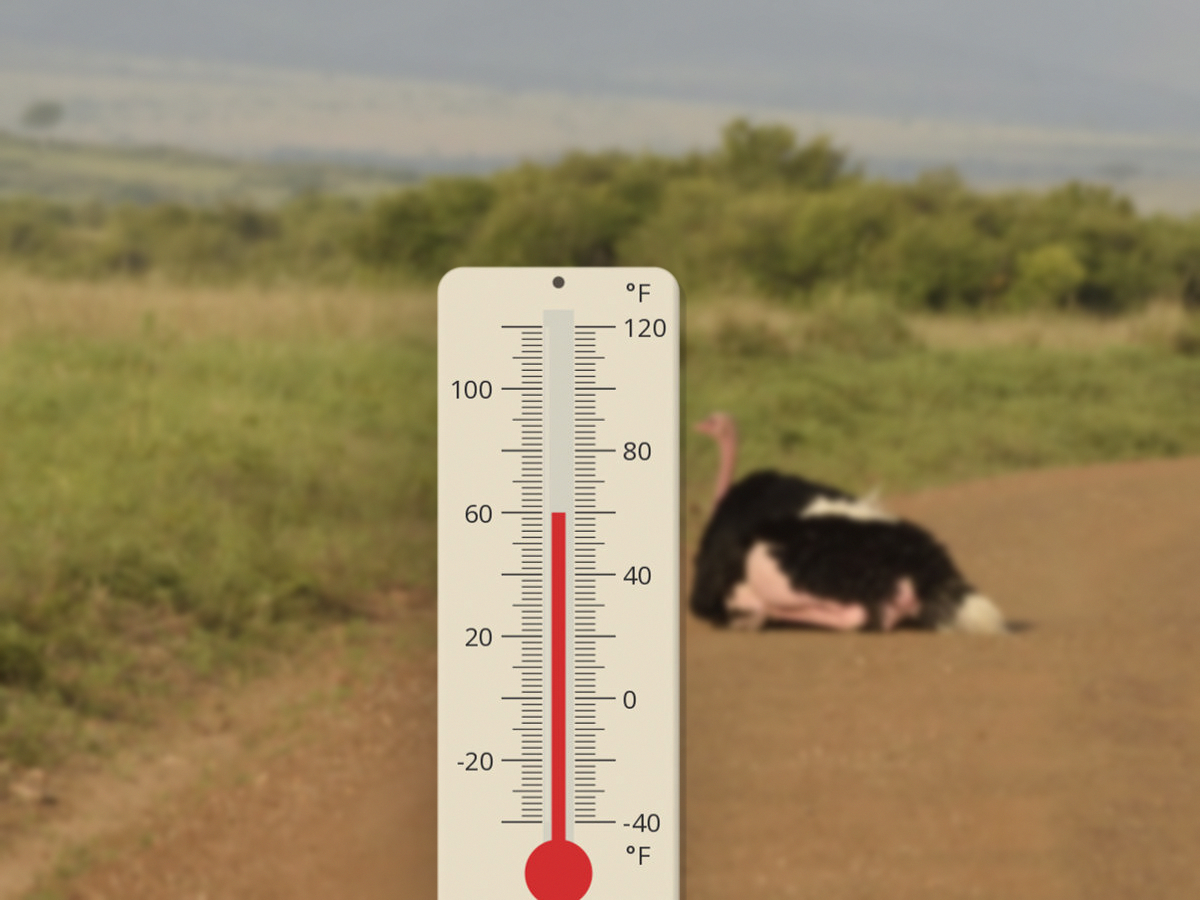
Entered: 60
